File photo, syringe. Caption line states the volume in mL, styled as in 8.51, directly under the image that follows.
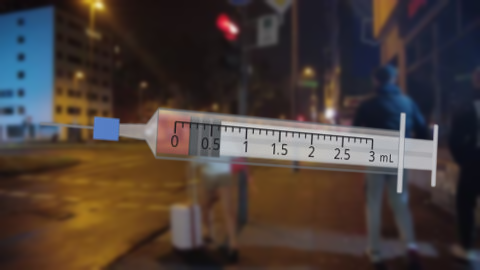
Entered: 0.2
